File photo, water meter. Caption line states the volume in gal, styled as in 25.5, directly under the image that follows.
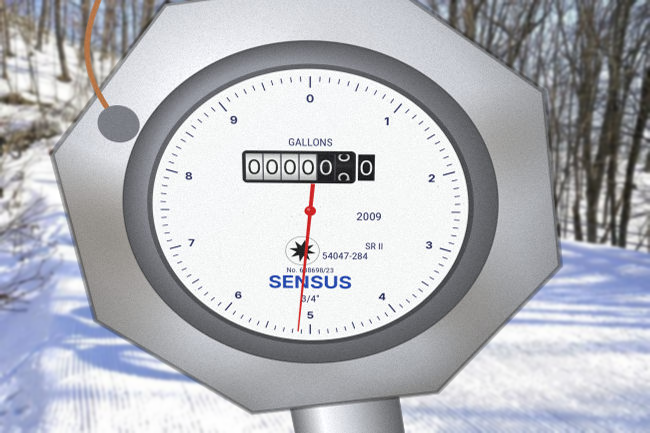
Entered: 85.1
